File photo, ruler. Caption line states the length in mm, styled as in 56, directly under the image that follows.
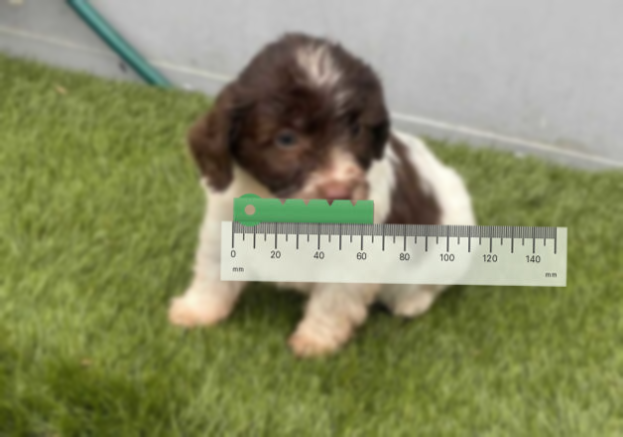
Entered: 65
